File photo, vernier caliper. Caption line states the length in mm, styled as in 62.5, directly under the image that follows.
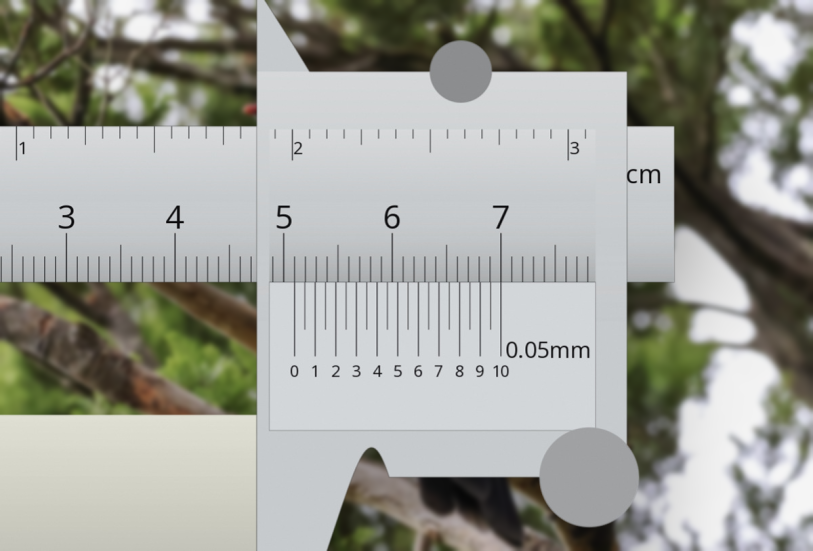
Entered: 51.0
